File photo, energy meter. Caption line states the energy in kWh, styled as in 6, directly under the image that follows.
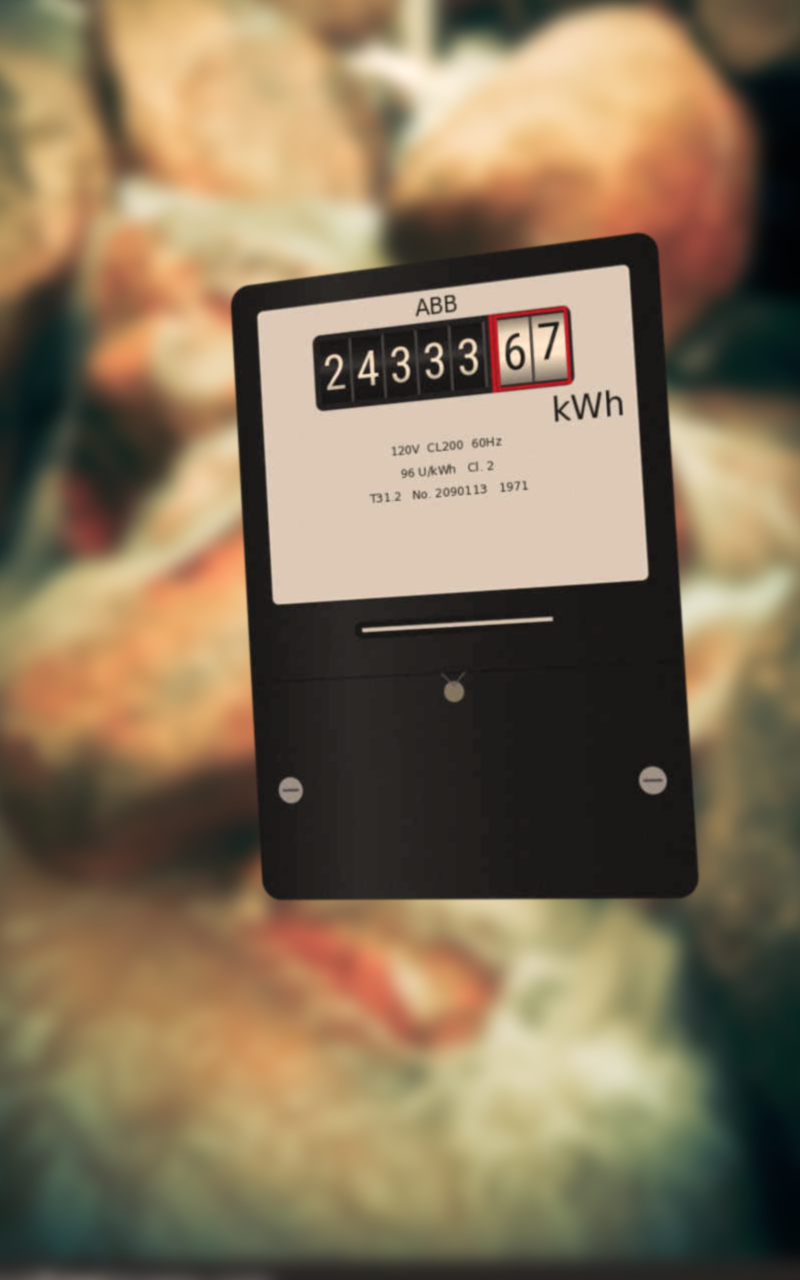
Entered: 24333.67
